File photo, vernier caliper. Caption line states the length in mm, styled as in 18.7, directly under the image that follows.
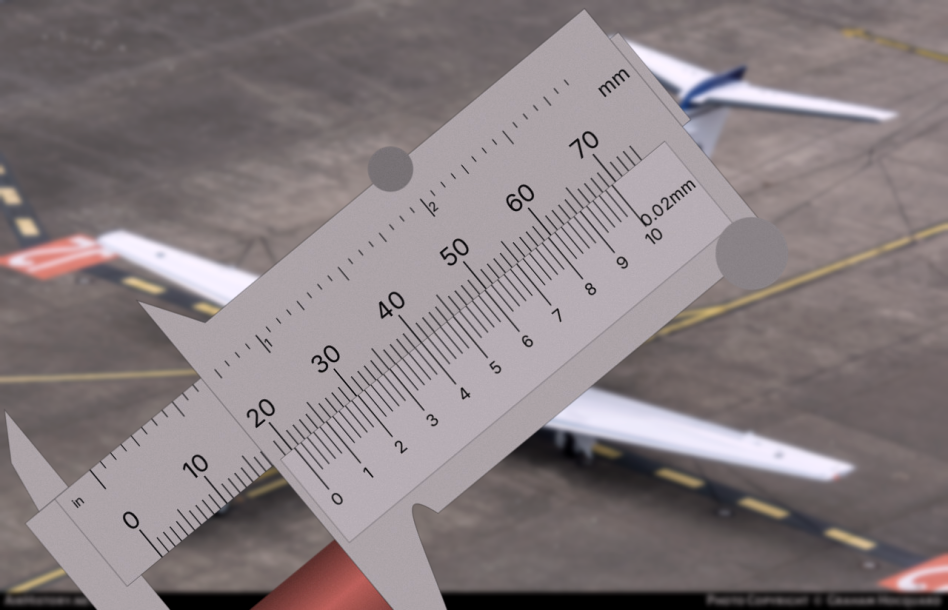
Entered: 20.4
